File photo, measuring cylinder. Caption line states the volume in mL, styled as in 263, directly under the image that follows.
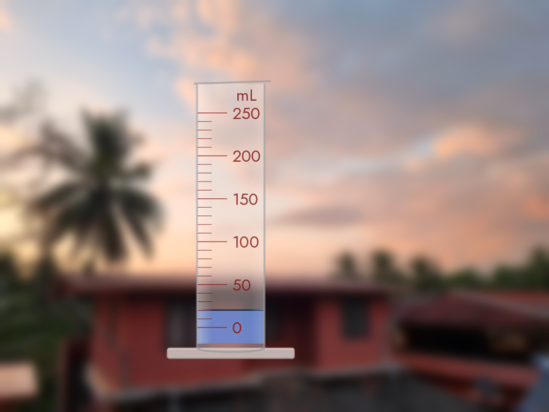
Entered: 20
